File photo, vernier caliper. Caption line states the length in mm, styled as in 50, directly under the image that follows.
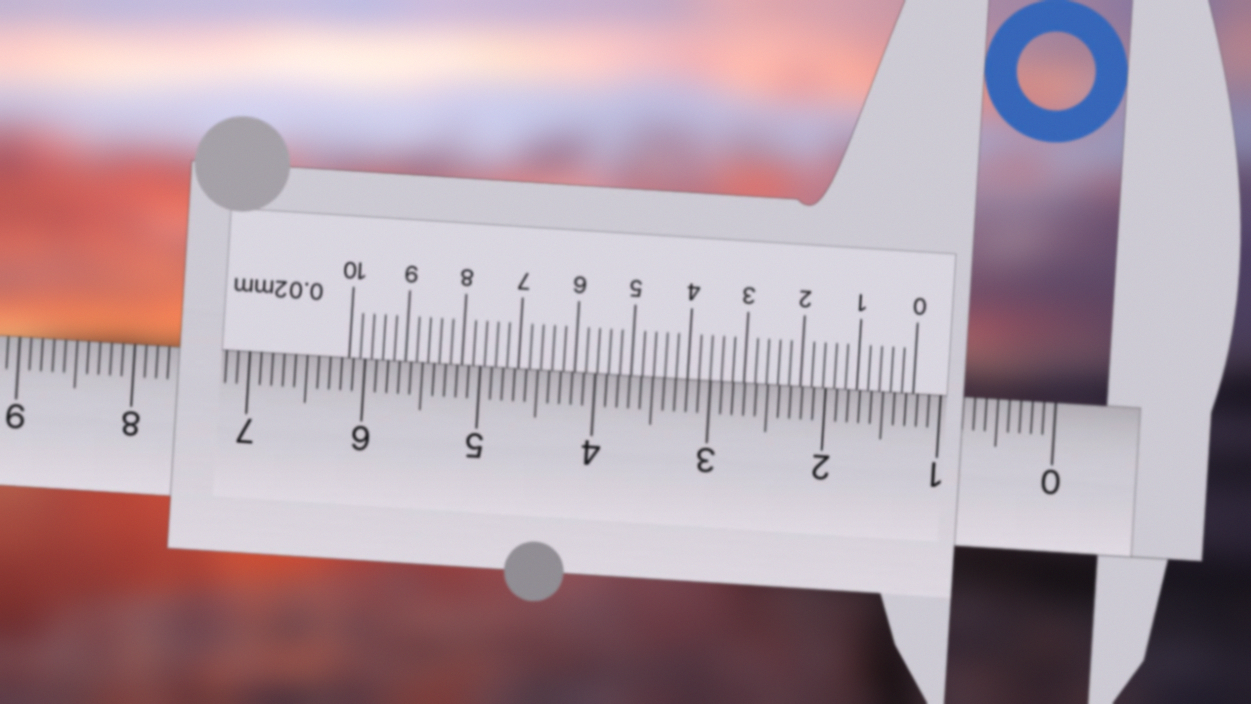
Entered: 12.4
